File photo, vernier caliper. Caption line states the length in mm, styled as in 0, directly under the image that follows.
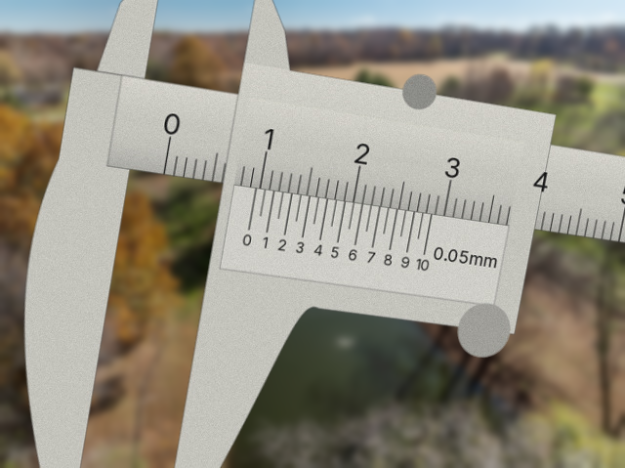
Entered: 9.6
